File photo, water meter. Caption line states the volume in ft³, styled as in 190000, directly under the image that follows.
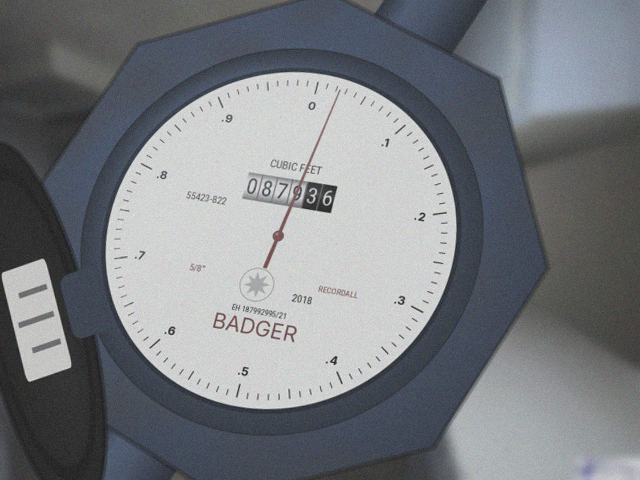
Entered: 87936.02
